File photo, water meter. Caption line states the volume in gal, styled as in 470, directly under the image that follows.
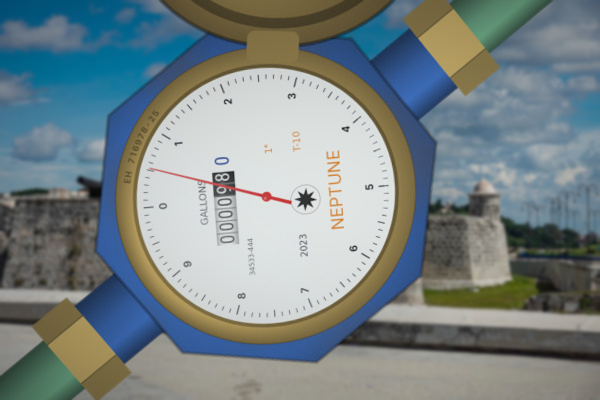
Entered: 980.5
